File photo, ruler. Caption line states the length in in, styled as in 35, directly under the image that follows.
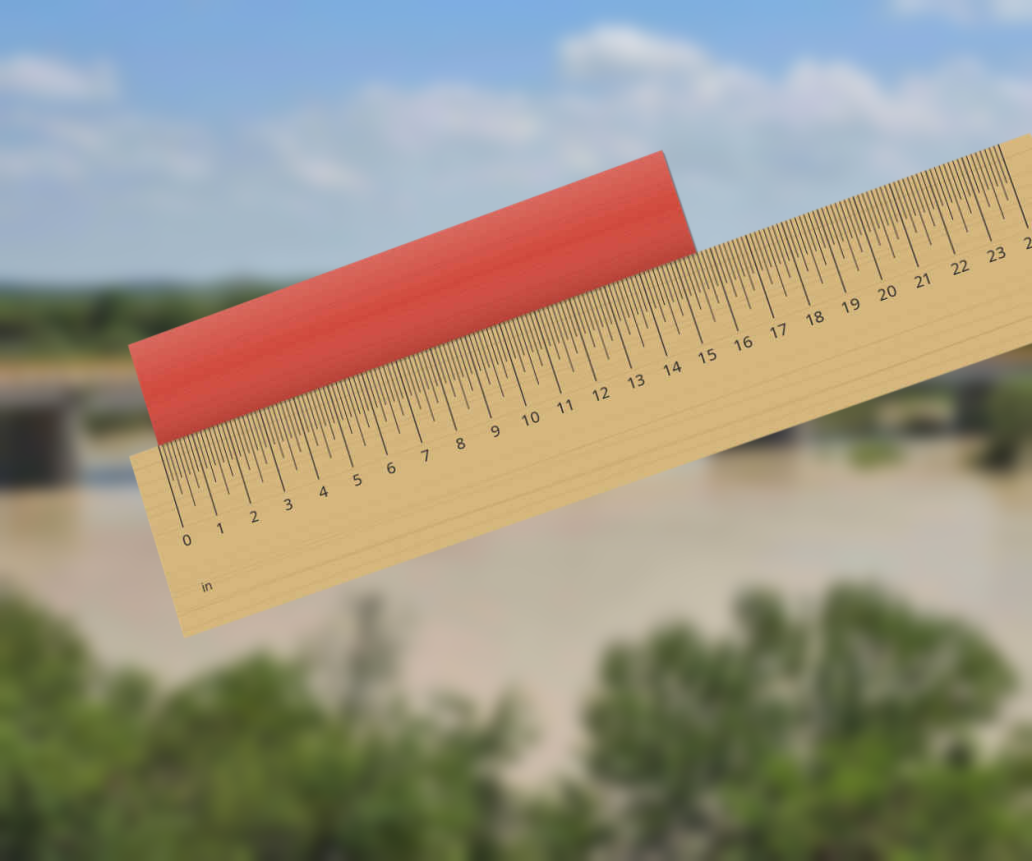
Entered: 15.625
